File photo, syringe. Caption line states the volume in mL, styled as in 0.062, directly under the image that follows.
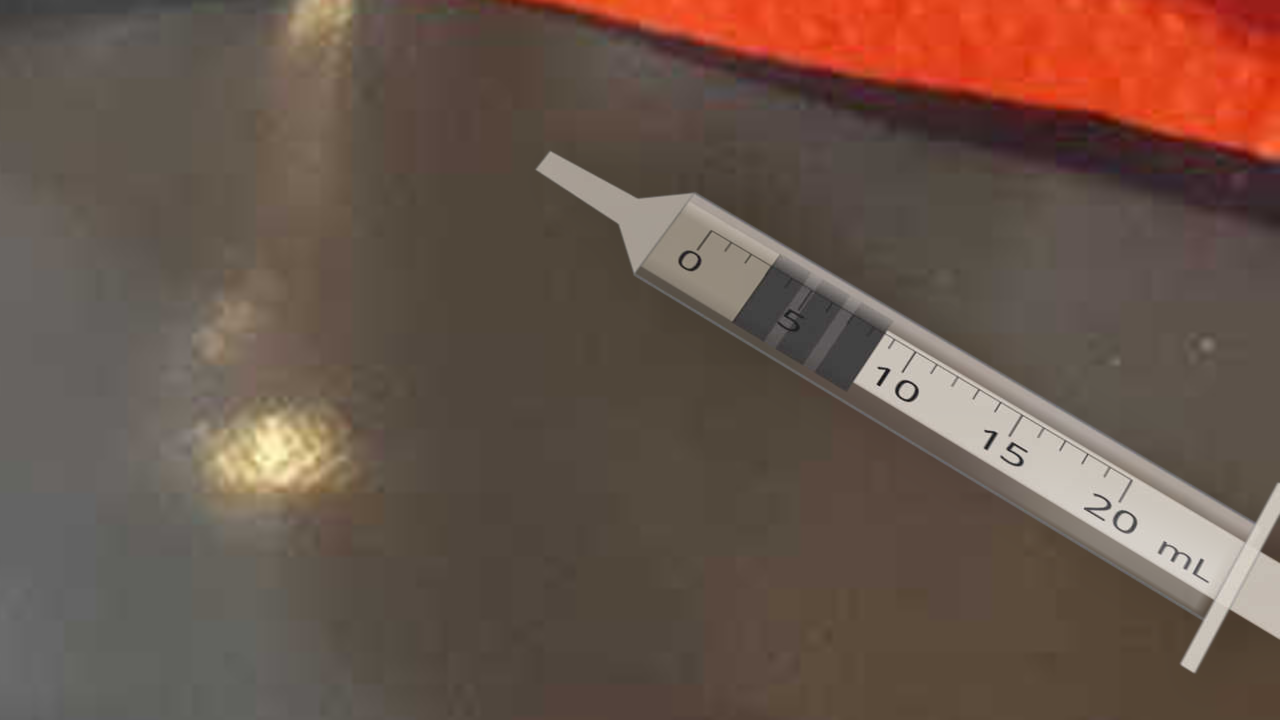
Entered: 3
